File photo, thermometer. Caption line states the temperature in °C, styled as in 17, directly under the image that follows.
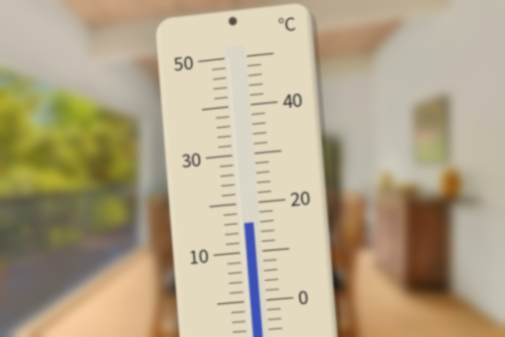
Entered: 16
